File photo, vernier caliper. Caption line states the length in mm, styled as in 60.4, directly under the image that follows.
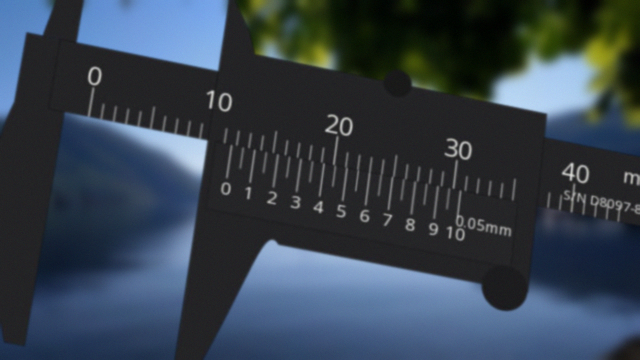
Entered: 11.6
